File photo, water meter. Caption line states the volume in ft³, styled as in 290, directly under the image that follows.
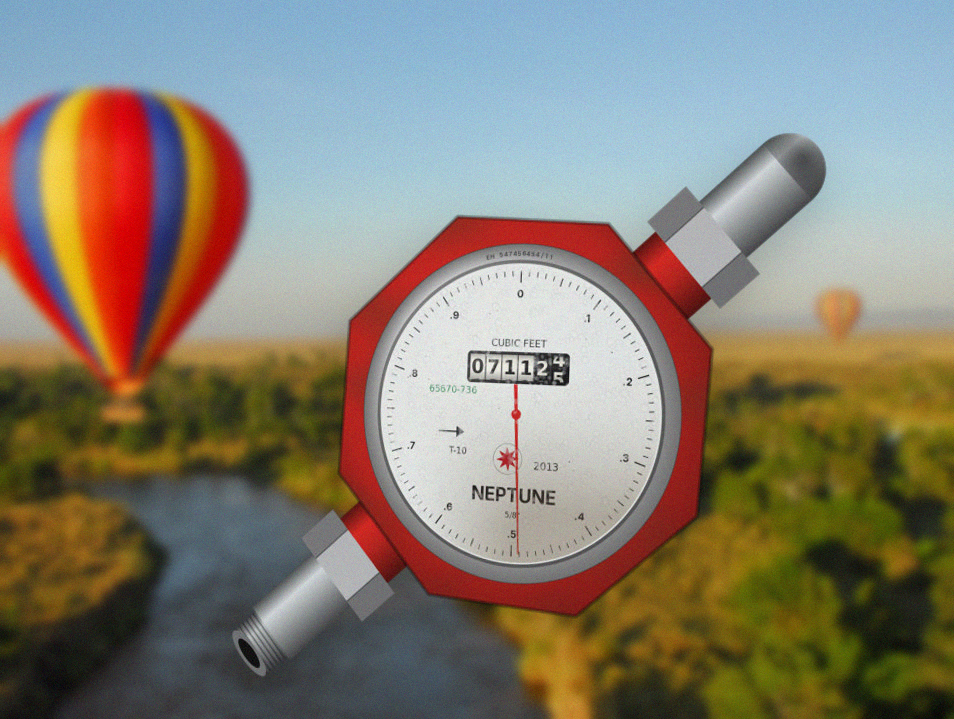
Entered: 71124.49
